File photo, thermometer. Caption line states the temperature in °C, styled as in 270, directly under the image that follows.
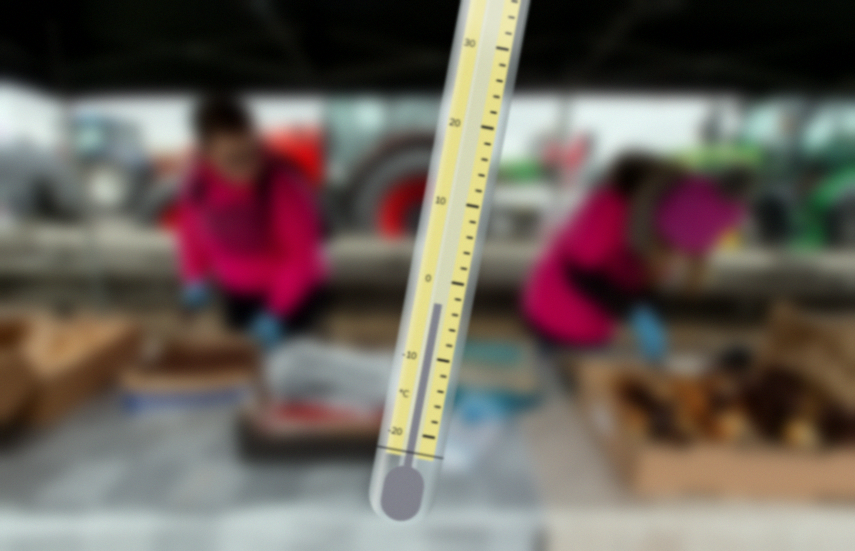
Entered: -3
